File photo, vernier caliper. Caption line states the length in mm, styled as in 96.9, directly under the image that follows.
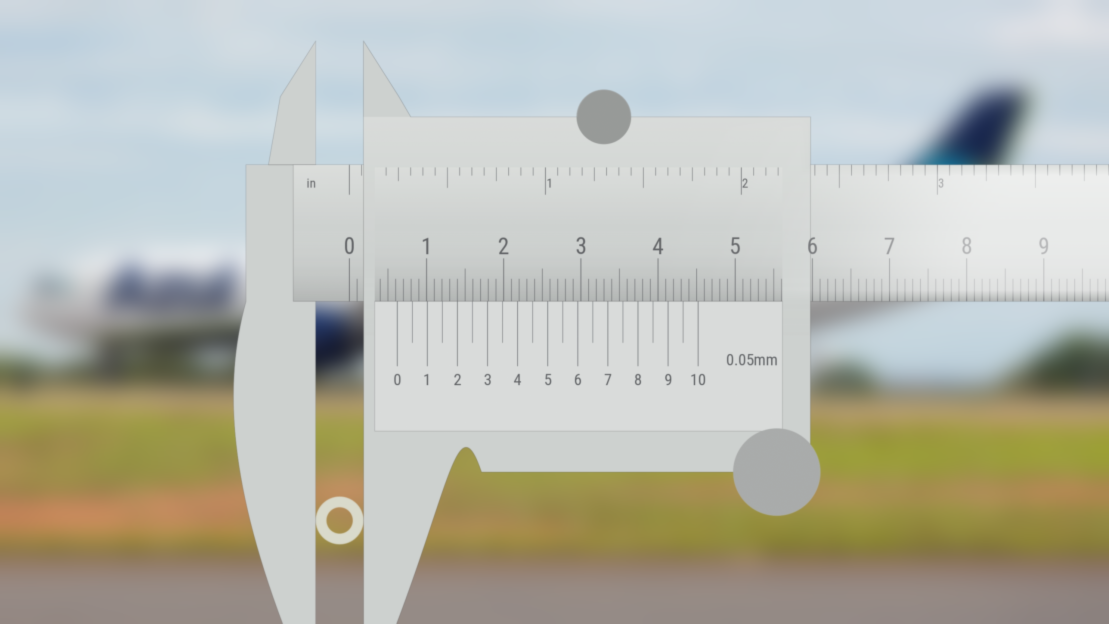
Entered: 6.2
